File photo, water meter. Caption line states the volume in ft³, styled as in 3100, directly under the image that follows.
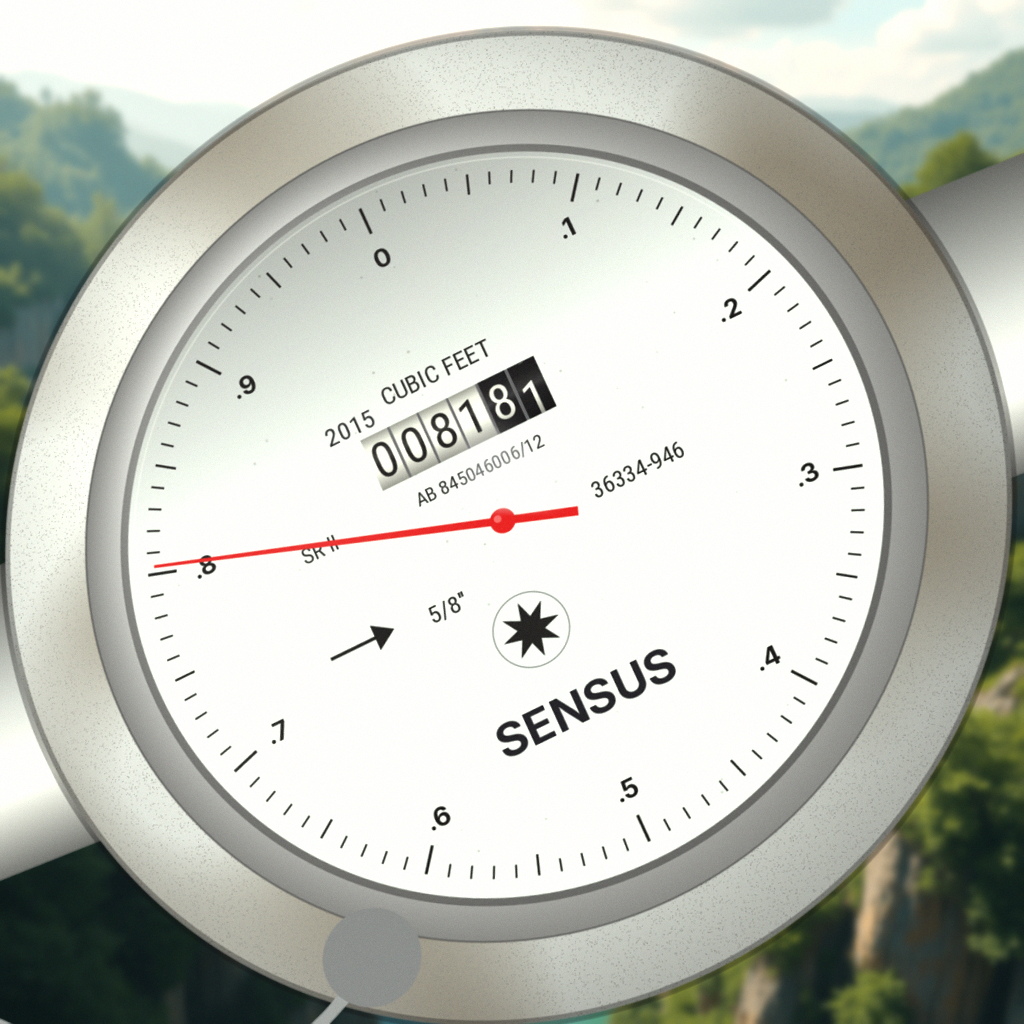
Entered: 8180.80
